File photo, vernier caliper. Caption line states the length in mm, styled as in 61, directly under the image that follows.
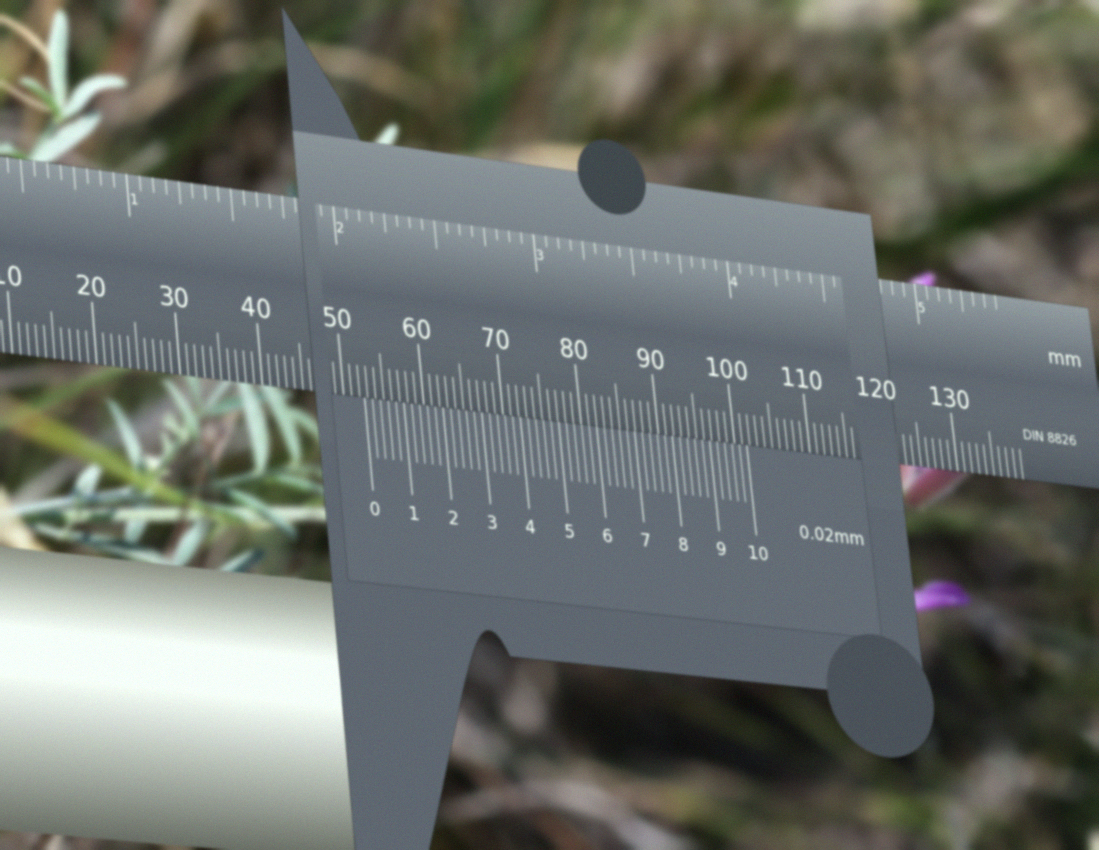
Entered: 52.6
